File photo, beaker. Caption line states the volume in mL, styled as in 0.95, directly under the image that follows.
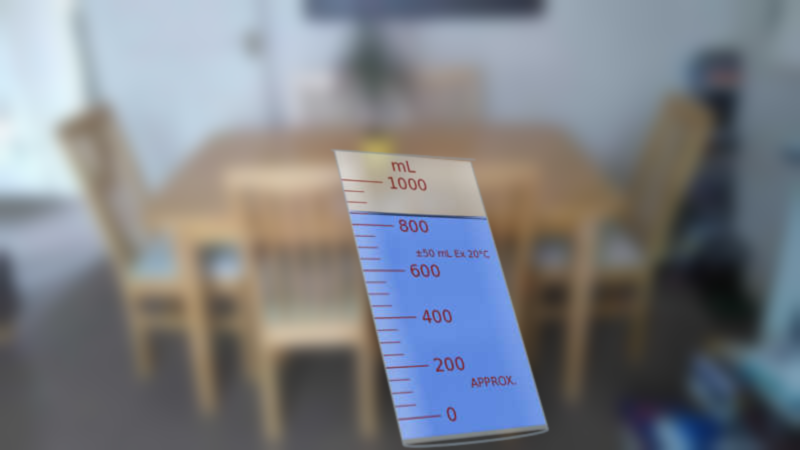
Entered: 850
